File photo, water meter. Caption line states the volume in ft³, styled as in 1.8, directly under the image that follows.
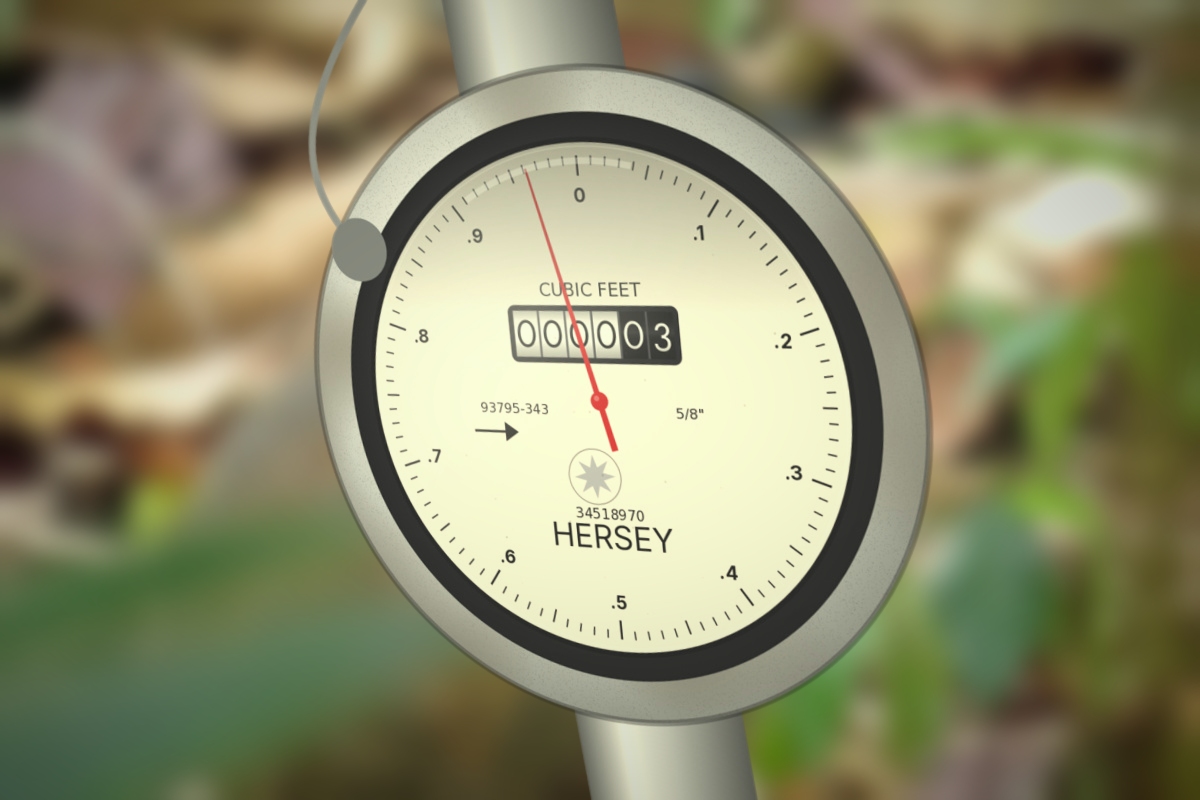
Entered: 2.96
